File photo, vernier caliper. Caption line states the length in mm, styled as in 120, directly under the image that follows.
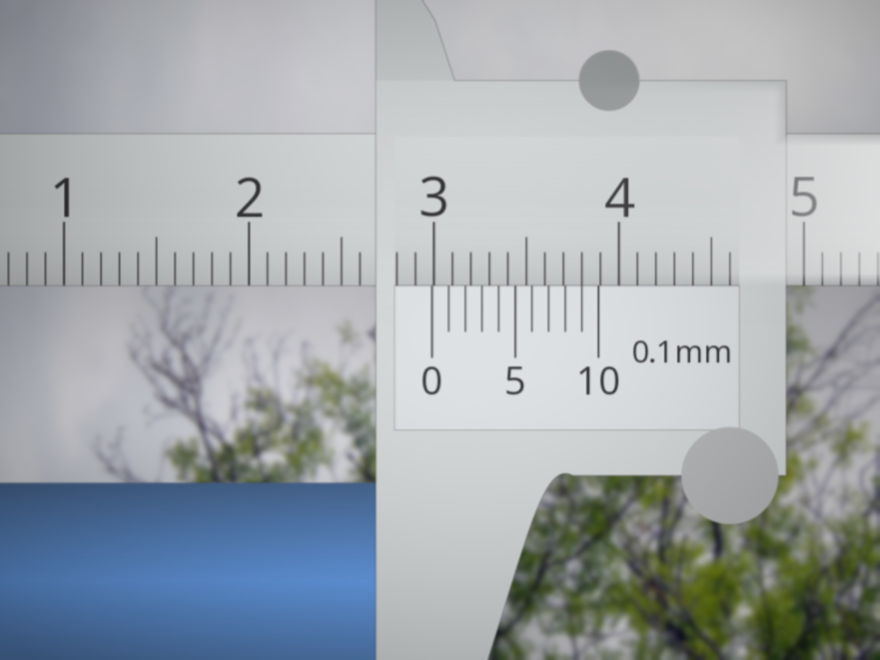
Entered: 29.9
